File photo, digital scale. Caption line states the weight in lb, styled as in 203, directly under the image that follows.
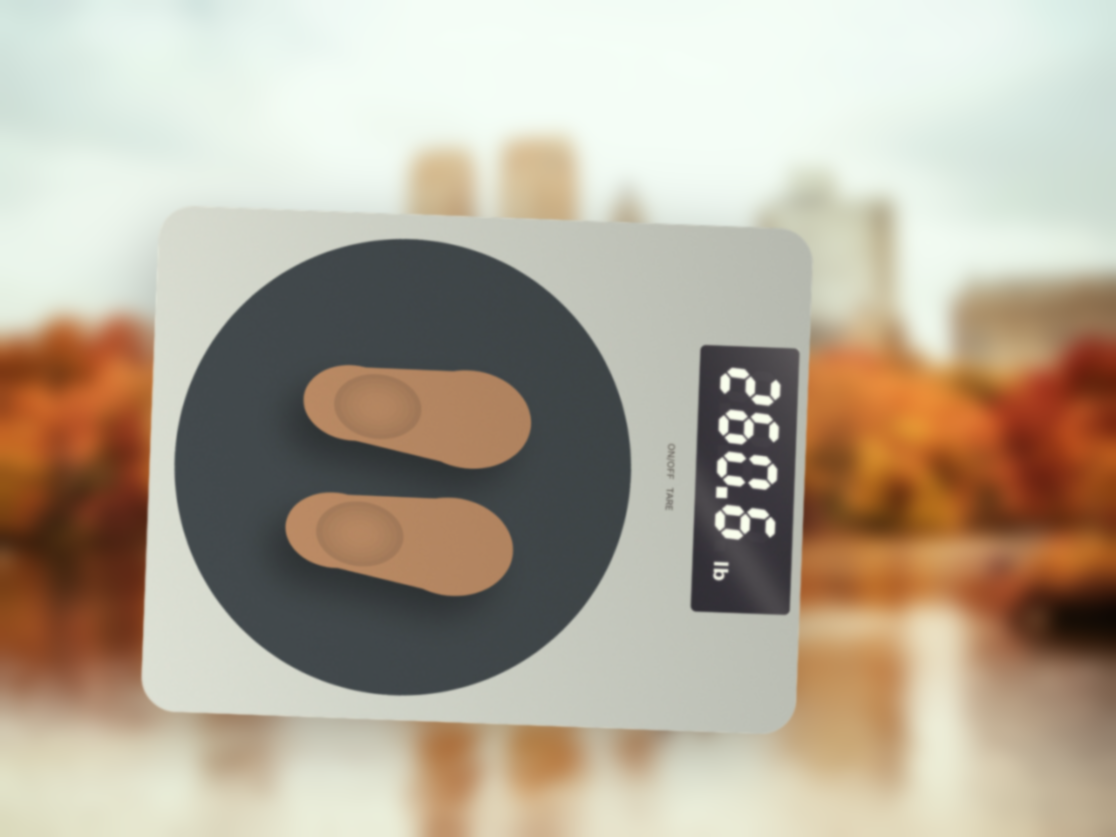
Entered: 260.6
